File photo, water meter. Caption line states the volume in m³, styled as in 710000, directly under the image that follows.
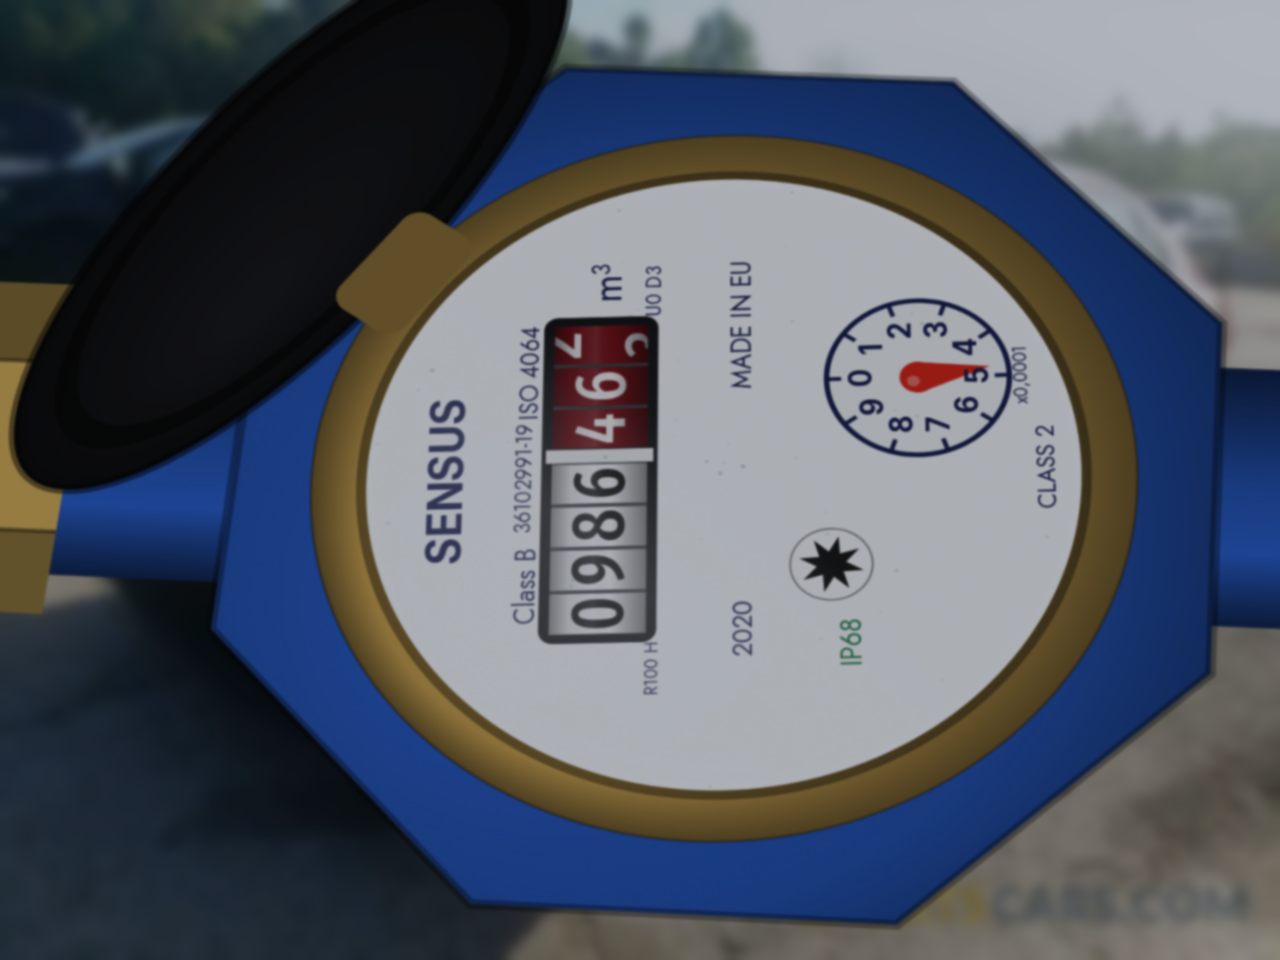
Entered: 986.4624
